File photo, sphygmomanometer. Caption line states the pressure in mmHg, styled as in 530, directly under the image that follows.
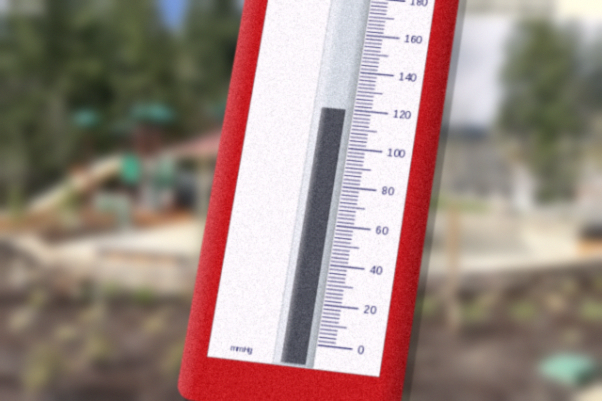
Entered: 120
